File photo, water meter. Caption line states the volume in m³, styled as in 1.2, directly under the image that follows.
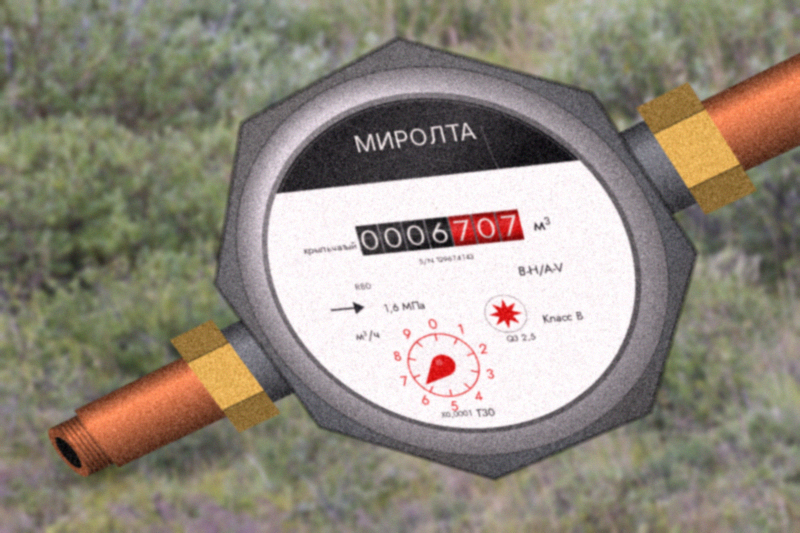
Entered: 6.7076
